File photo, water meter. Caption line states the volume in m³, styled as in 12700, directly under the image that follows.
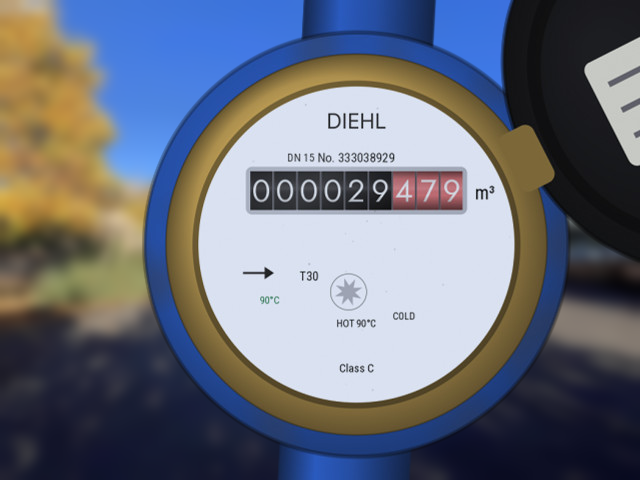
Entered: 29.479
